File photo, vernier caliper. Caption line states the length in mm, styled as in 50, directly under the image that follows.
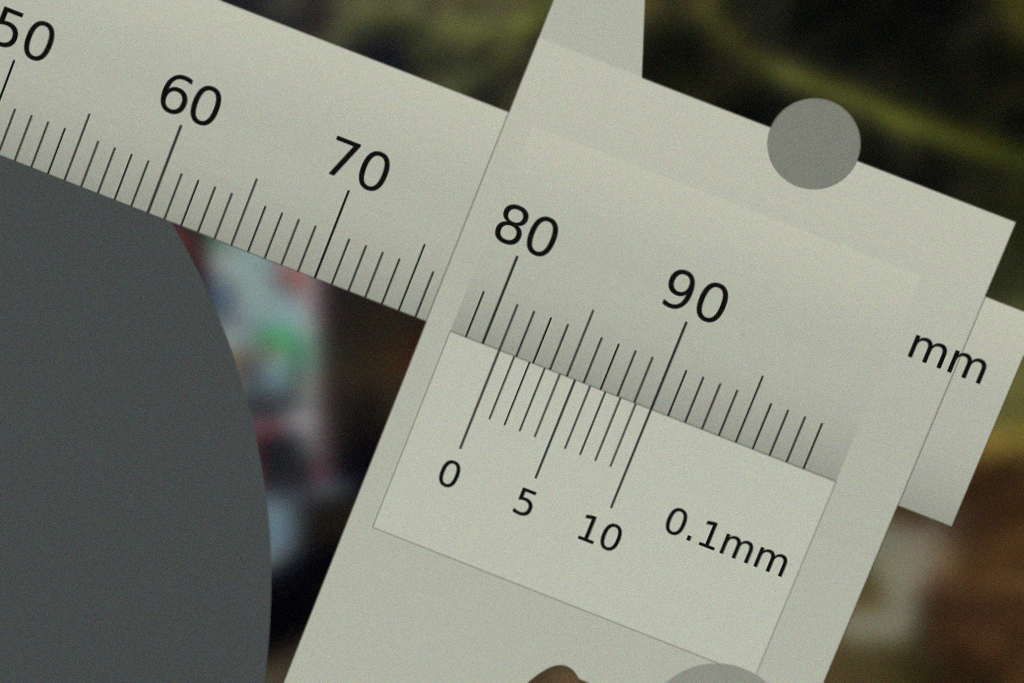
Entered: 81.0
